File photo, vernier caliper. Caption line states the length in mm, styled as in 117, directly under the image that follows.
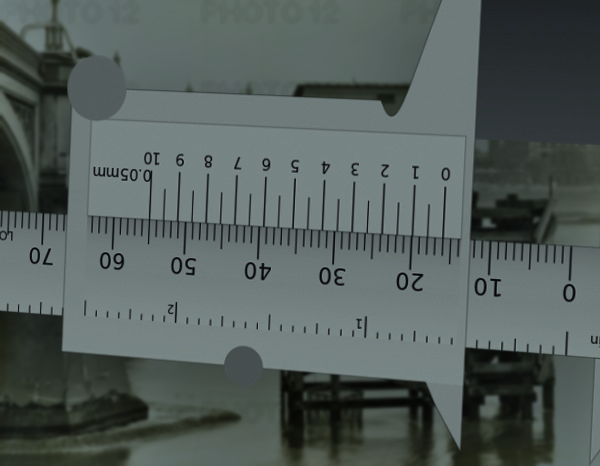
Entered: 16.0
